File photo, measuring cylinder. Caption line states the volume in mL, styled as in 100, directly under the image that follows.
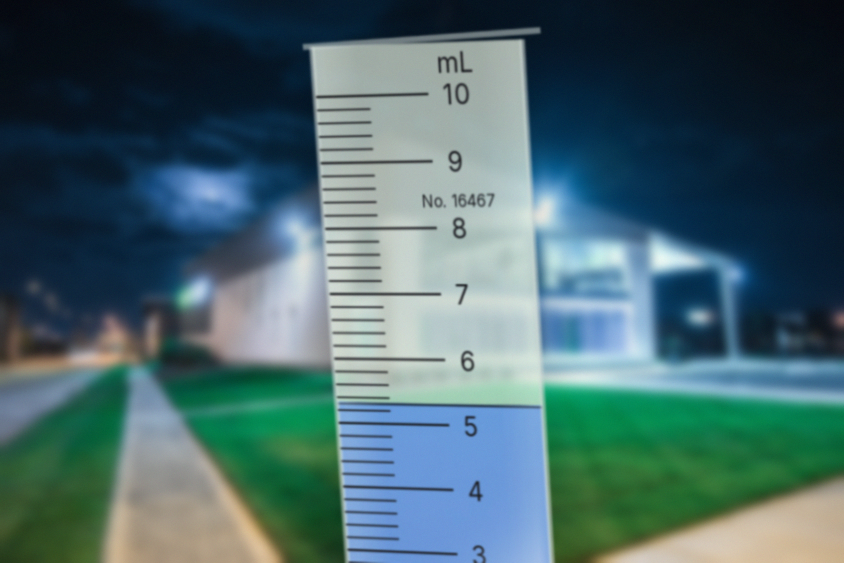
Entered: 5.3
